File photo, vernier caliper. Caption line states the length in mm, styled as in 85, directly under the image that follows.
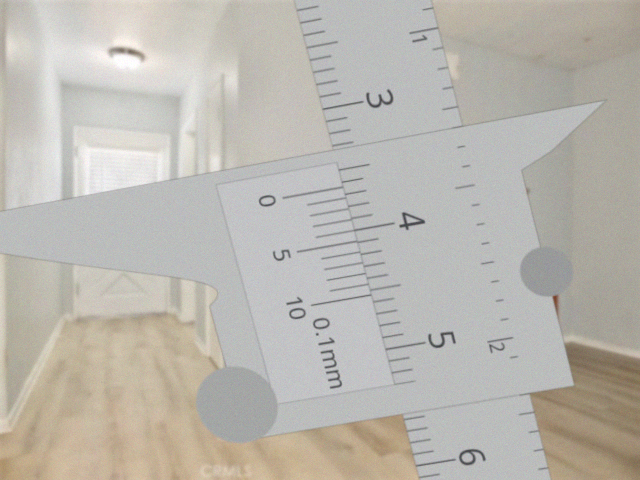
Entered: 36.4
